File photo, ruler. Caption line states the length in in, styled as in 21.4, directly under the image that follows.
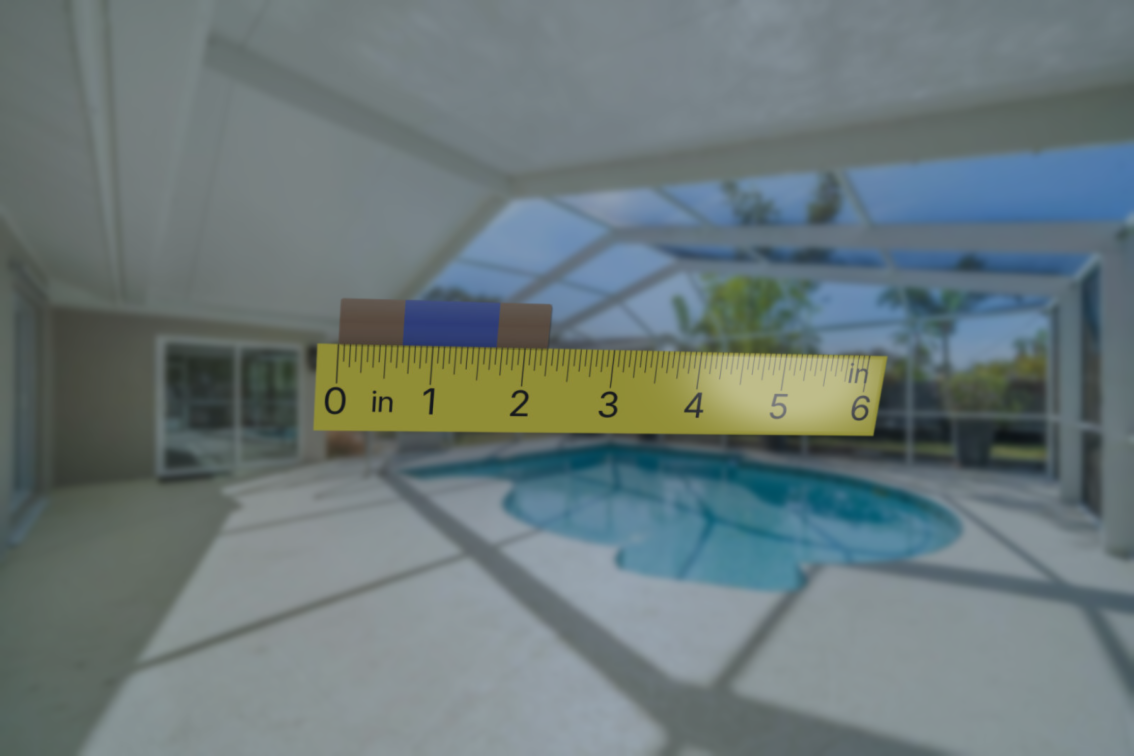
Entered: 2.25
